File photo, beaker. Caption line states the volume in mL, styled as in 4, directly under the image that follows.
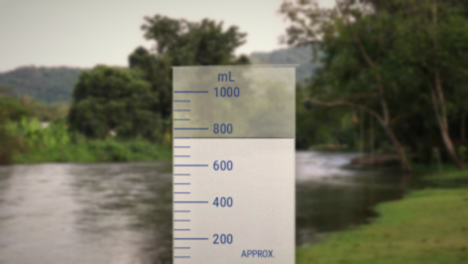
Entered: 750
